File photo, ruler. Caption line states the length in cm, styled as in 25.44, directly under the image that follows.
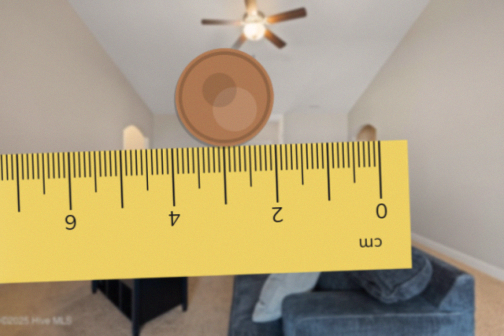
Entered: 1.9
